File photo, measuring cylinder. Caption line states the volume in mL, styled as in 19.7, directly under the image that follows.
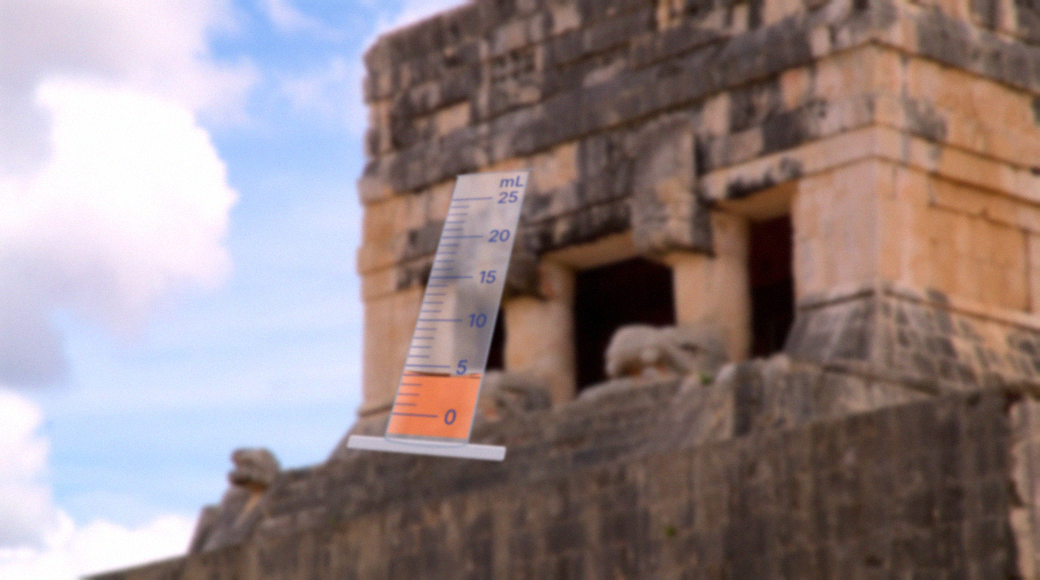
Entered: 4
